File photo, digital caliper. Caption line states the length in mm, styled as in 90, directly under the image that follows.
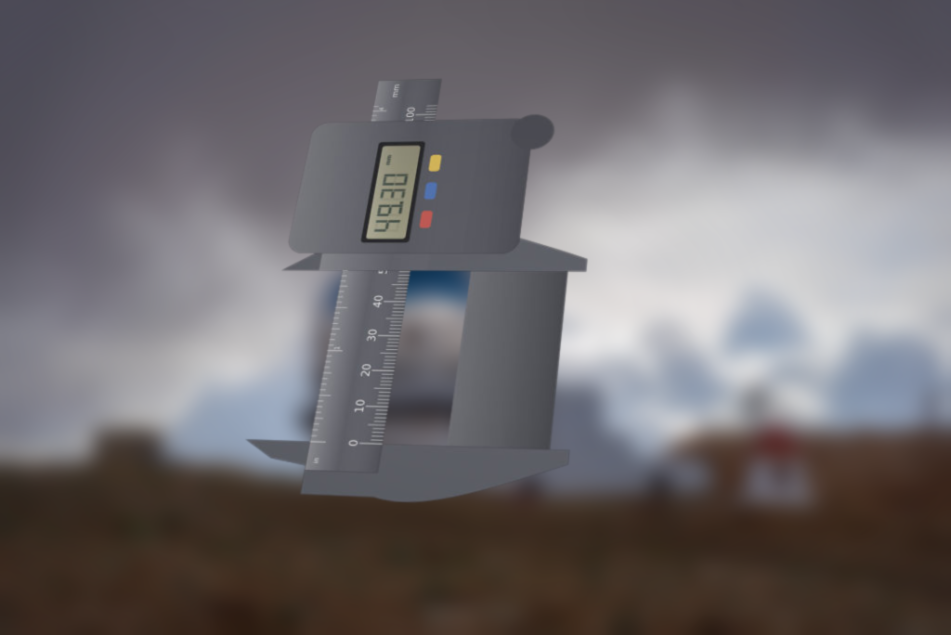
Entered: 49.30
